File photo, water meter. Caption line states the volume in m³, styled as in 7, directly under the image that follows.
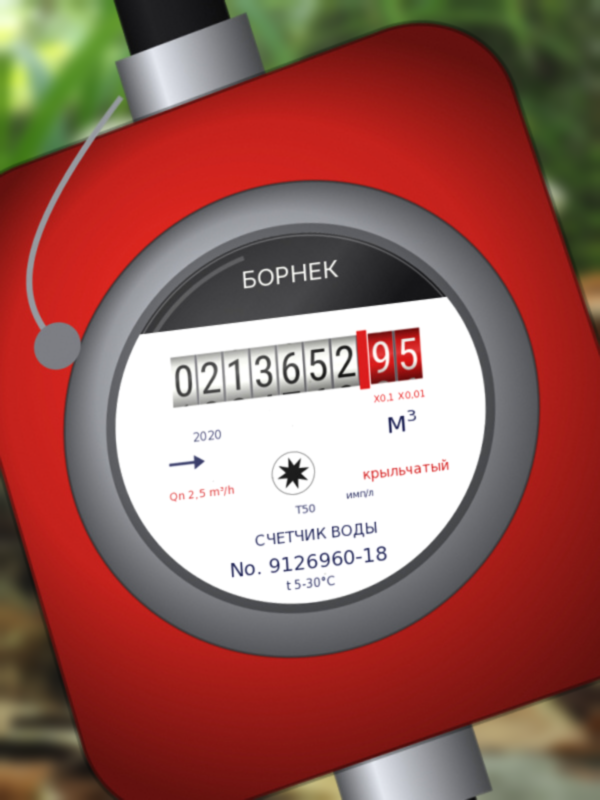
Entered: 213652.95
